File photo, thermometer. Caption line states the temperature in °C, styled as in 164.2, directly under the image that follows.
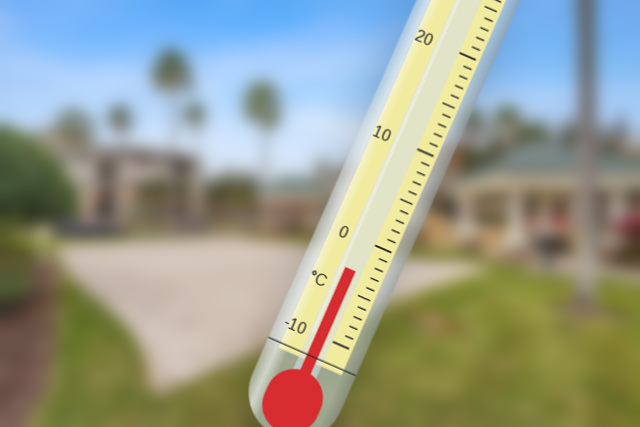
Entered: -3
